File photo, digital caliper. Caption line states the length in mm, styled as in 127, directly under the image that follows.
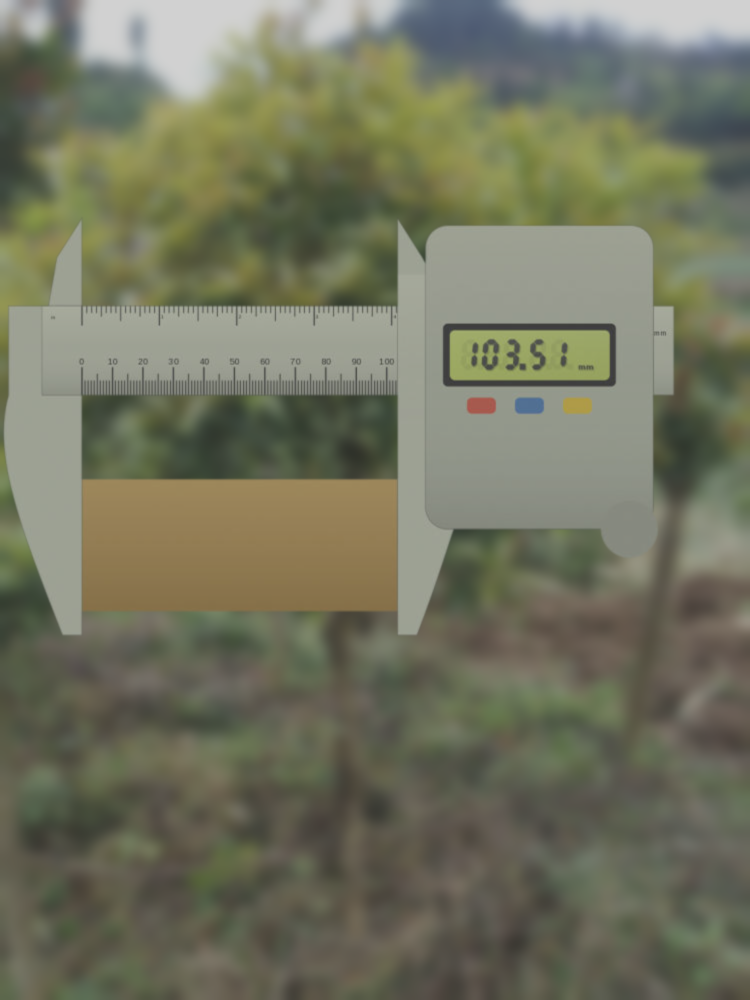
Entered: 103.51
